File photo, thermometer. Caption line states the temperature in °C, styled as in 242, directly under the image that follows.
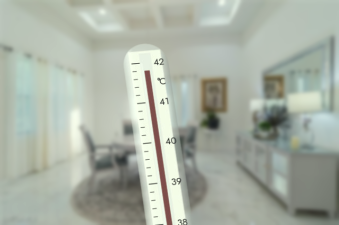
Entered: 41.8
